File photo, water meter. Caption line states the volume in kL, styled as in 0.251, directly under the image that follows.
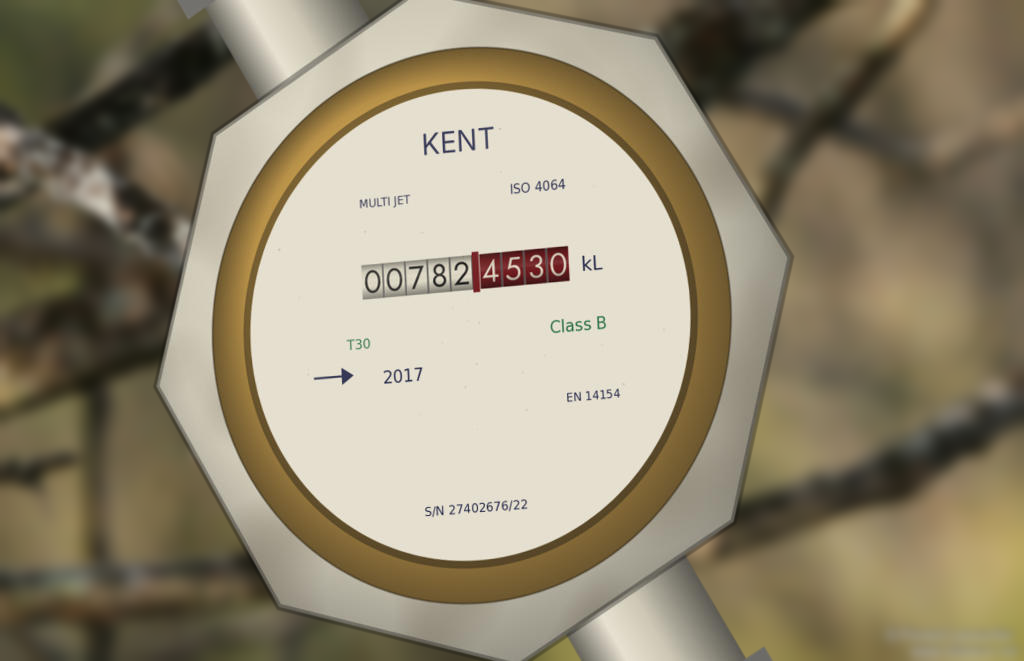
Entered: 782.4530
